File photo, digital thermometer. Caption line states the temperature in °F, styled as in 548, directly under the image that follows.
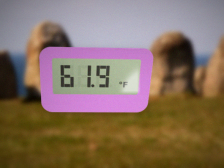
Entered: 61.9
